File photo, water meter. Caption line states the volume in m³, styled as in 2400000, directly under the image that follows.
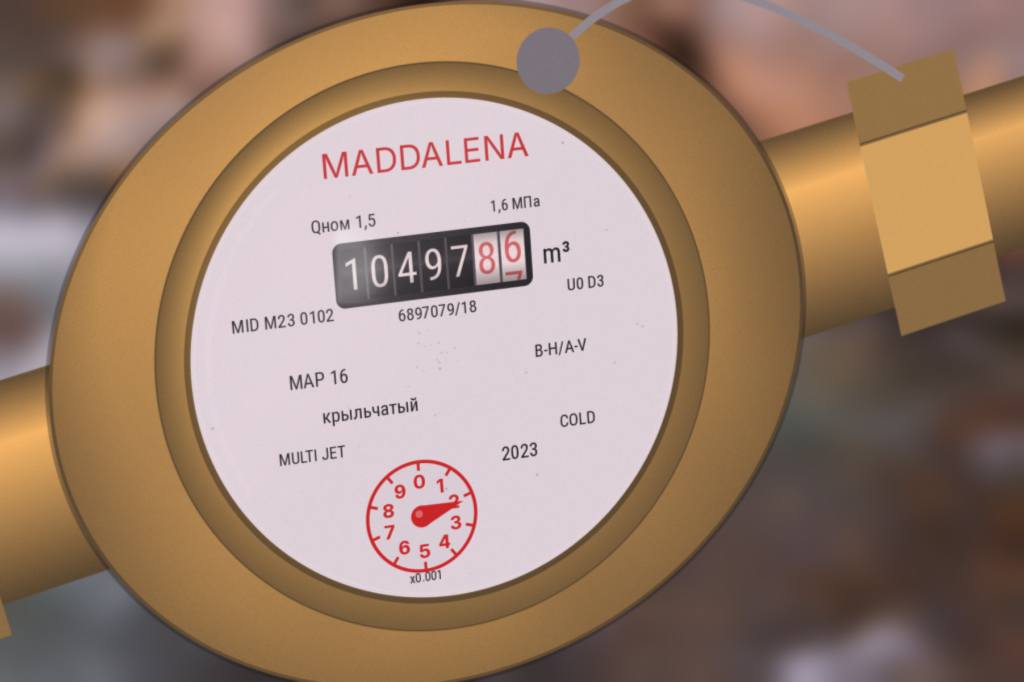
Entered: 10497.862
